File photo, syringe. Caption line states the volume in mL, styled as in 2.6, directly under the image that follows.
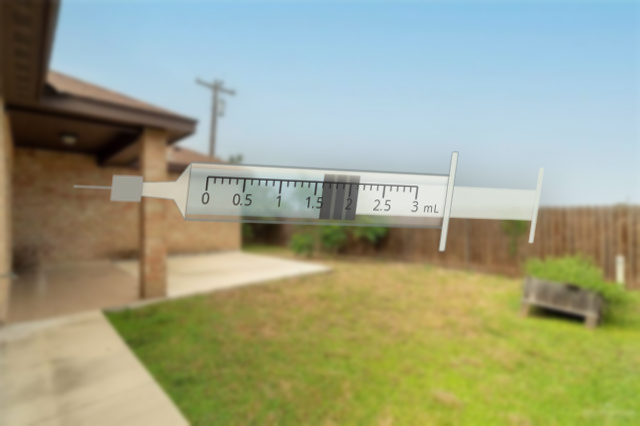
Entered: 1.6
